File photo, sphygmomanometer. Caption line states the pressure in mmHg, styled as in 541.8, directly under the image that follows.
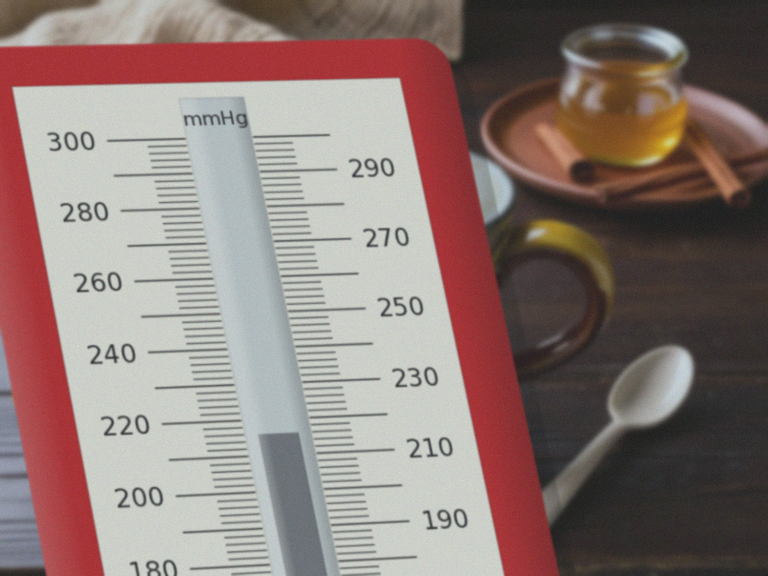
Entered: 216
